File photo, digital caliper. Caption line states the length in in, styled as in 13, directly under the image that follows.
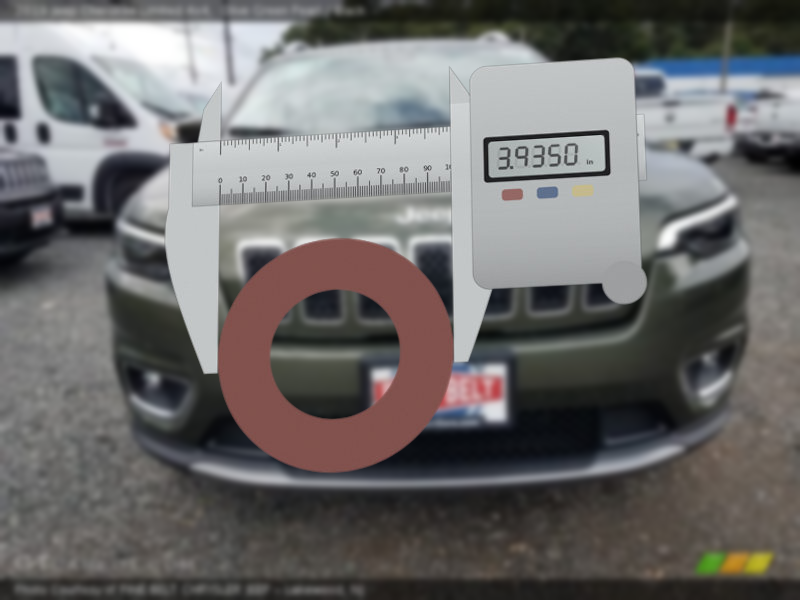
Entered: 3.9350
